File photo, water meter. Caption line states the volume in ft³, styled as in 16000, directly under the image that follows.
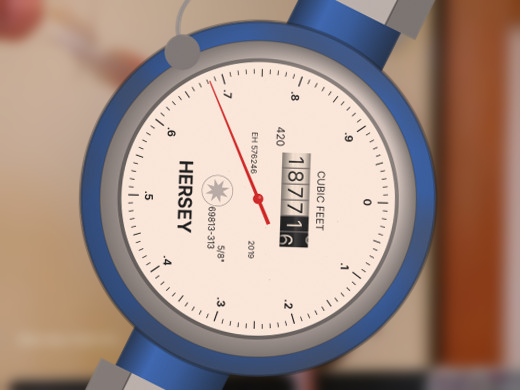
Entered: 187715.68
